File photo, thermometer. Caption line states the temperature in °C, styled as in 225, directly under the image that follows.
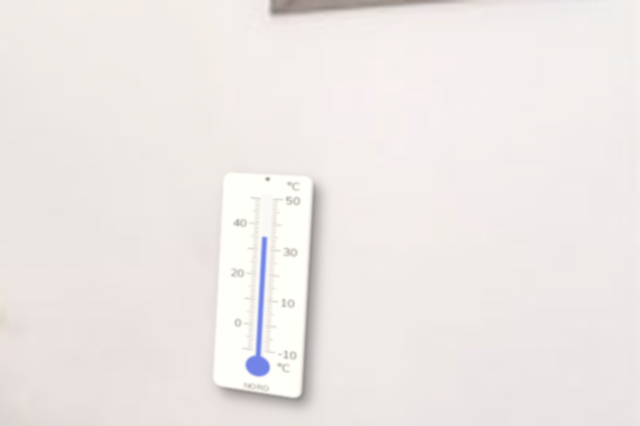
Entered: 35
